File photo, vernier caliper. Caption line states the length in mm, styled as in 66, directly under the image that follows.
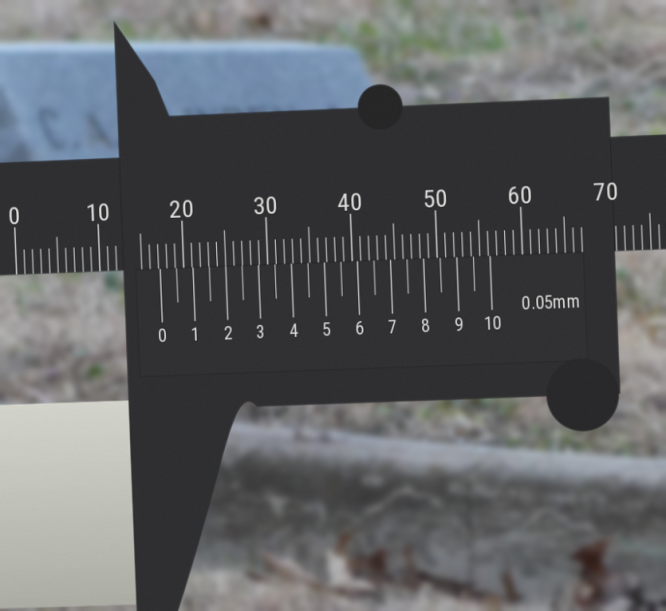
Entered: 17.2
